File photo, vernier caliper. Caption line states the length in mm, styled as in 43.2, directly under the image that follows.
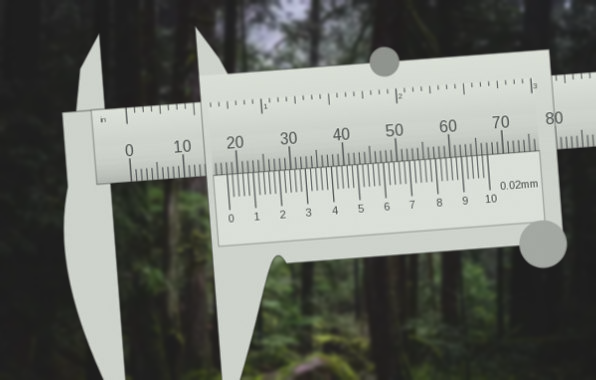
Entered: 18.0
